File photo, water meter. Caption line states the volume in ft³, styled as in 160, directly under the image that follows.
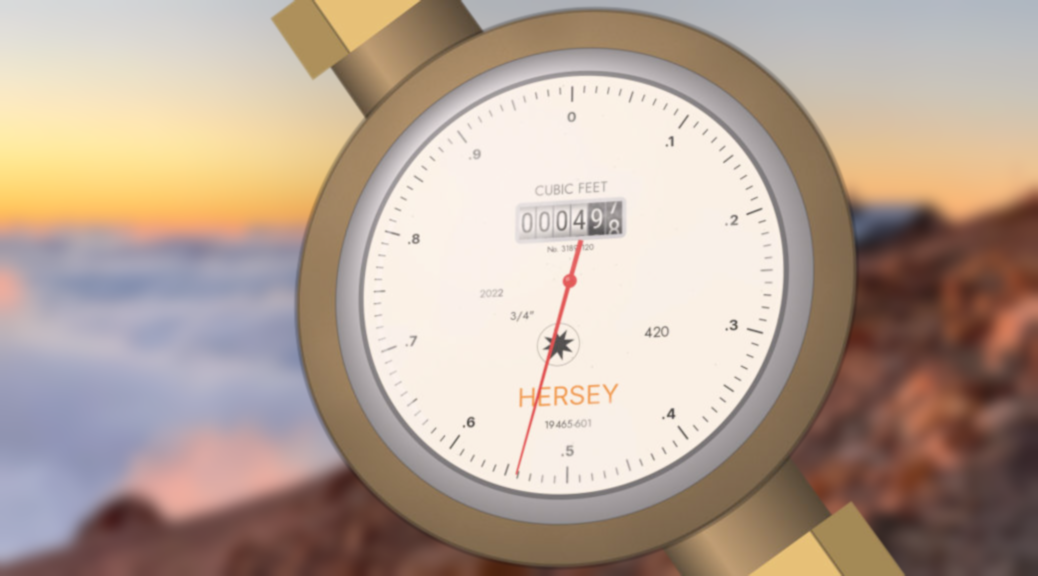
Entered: 497.54
